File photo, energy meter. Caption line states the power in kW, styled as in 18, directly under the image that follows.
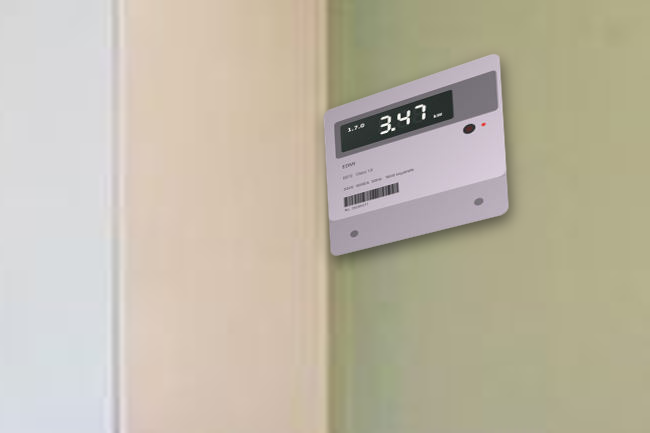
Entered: 3.47
